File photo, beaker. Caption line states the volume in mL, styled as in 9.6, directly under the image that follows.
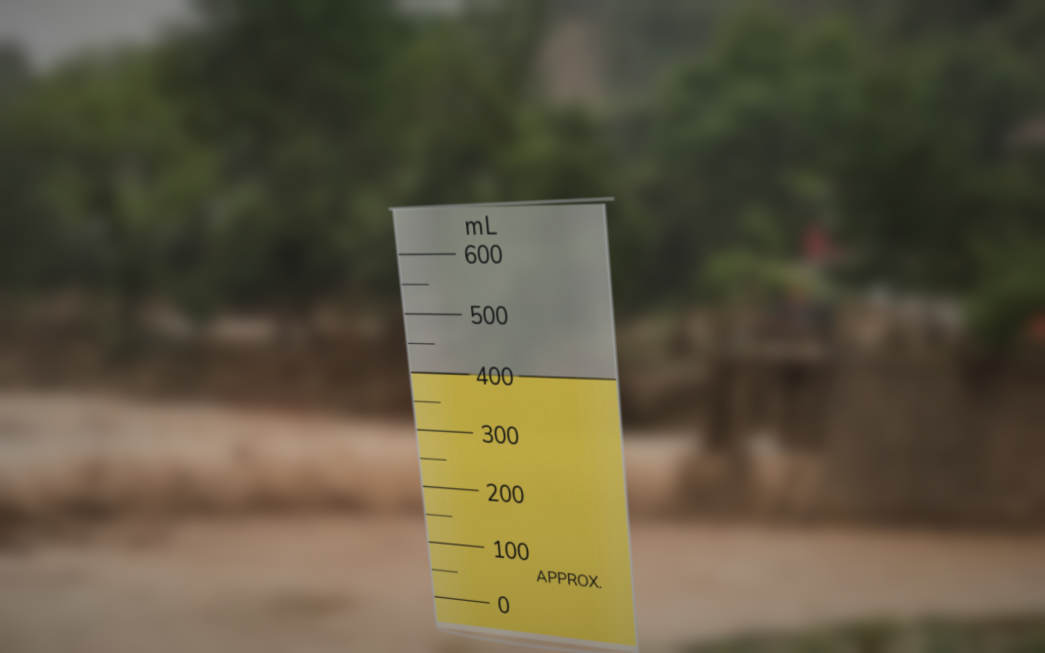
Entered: 400
